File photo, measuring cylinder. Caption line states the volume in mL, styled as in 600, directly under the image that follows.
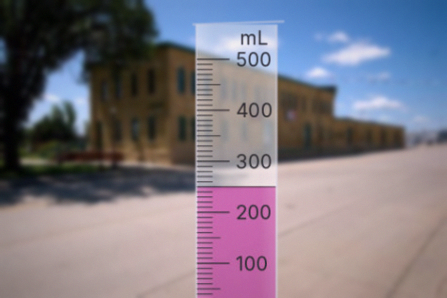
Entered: 250
